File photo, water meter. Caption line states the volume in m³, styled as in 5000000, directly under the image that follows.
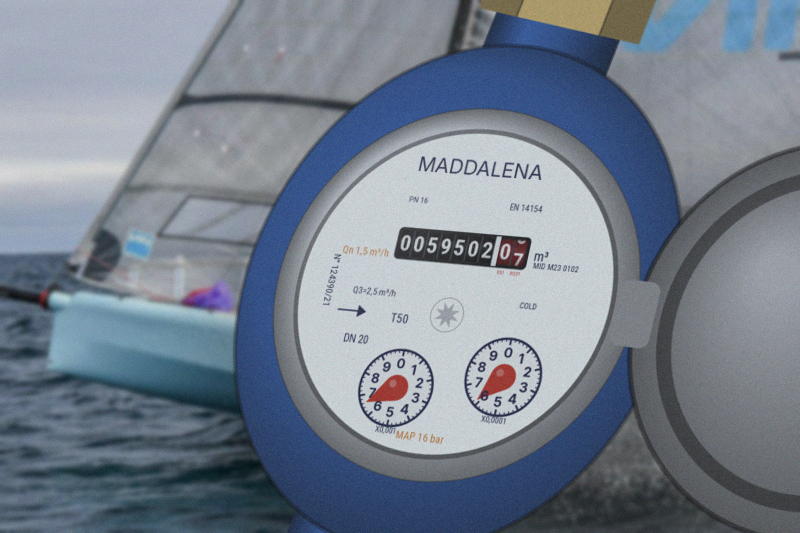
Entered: 59502.0666
